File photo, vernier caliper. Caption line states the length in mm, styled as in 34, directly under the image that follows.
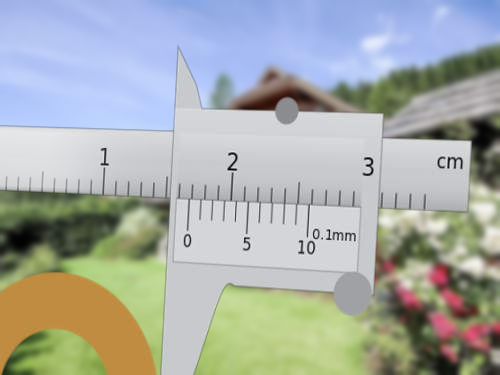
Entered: 16.8
